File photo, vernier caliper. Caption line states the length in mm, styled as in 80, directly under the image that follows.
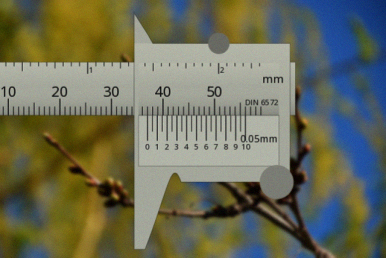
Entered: 37.0
